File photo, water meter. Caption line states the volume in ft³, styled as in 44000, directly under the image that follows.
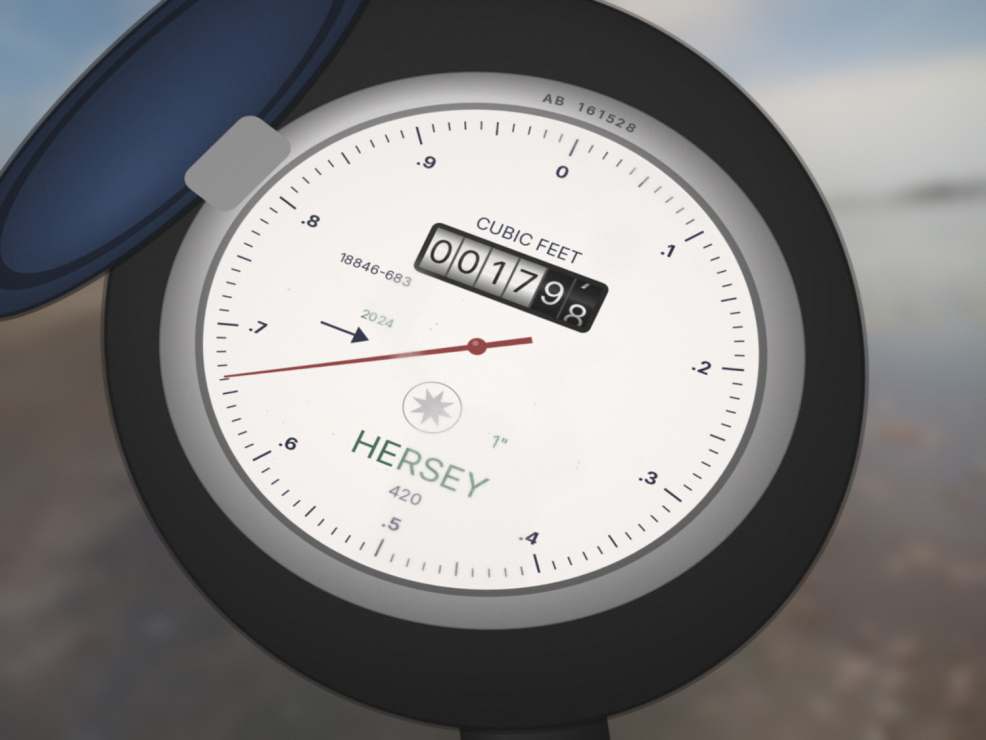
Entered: 1797.66
